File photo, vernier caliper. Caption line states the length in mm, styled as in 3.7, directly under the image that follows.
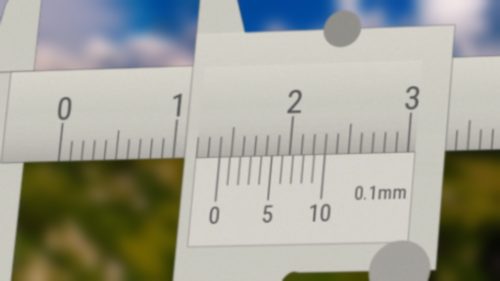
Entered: 14.0
